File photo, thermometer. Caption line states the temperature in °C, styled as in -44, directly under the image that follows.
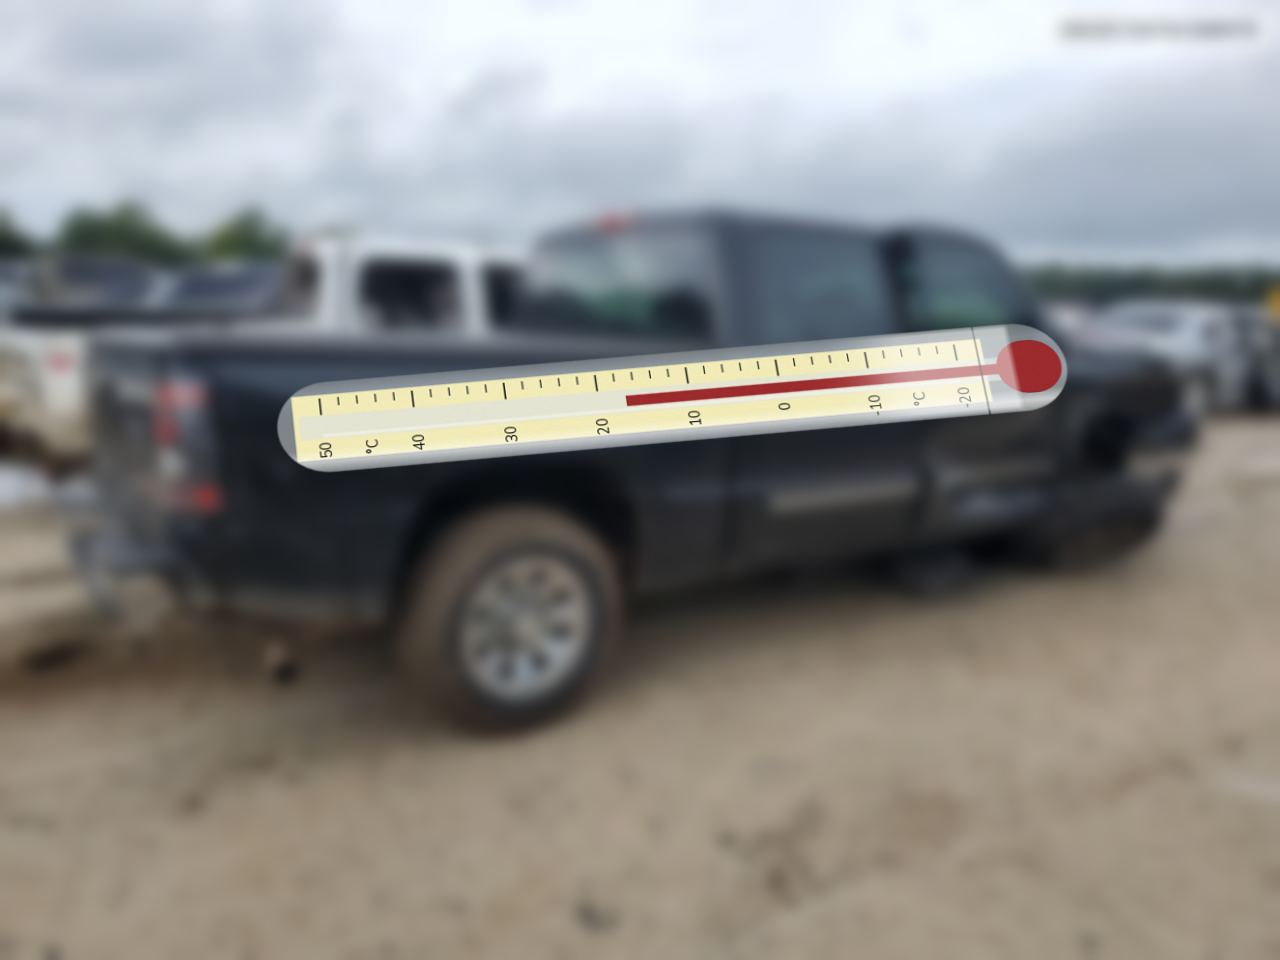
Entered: 17
